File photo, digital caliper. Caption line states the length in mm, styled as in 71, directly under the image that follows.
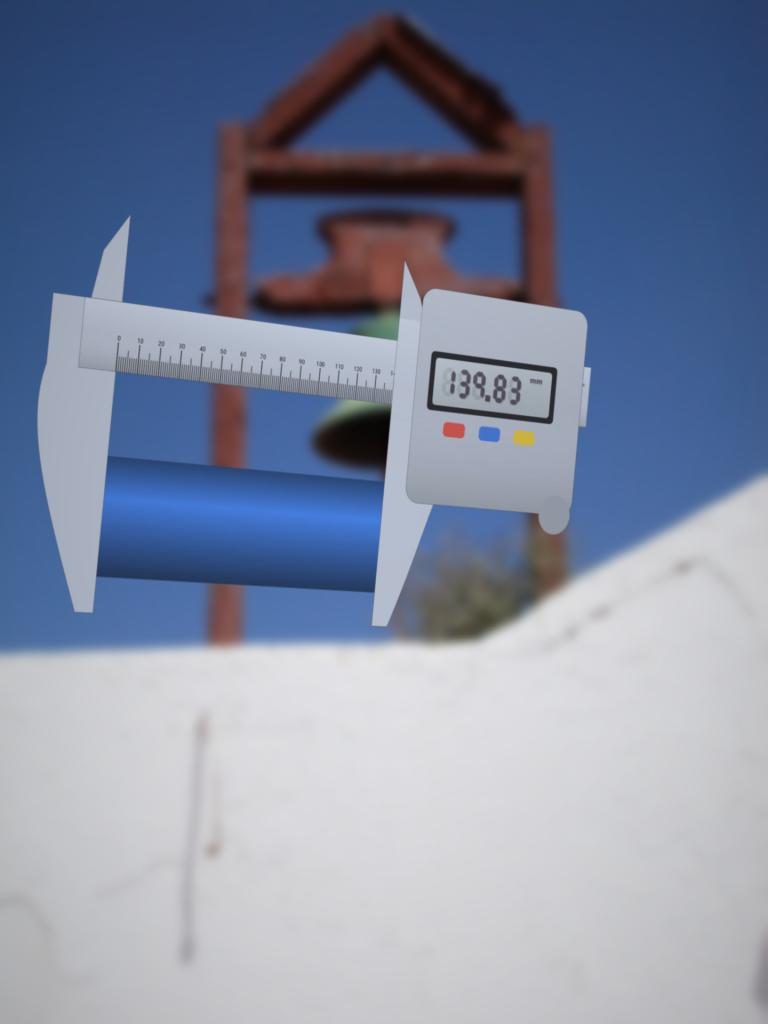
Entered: 139.83
